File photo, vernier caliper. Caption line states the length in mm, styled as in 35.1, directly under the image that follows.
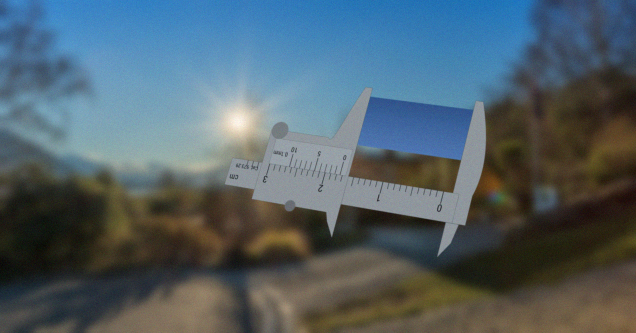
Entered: 17.4
